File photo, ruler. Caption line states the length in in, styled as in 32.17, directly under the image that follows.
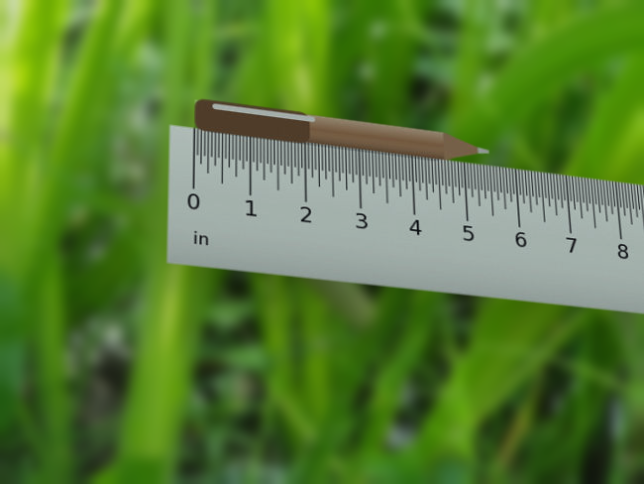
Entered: 5.5
